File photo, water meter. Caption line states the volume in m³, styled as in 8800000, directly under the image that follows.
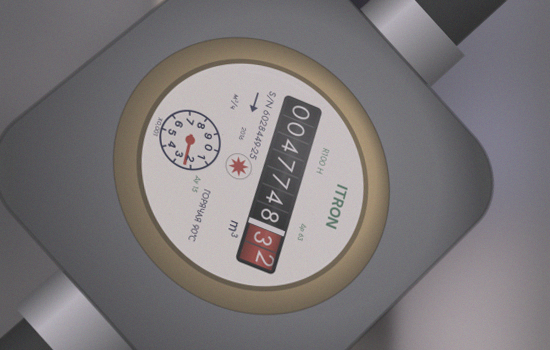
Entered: 47748.322
